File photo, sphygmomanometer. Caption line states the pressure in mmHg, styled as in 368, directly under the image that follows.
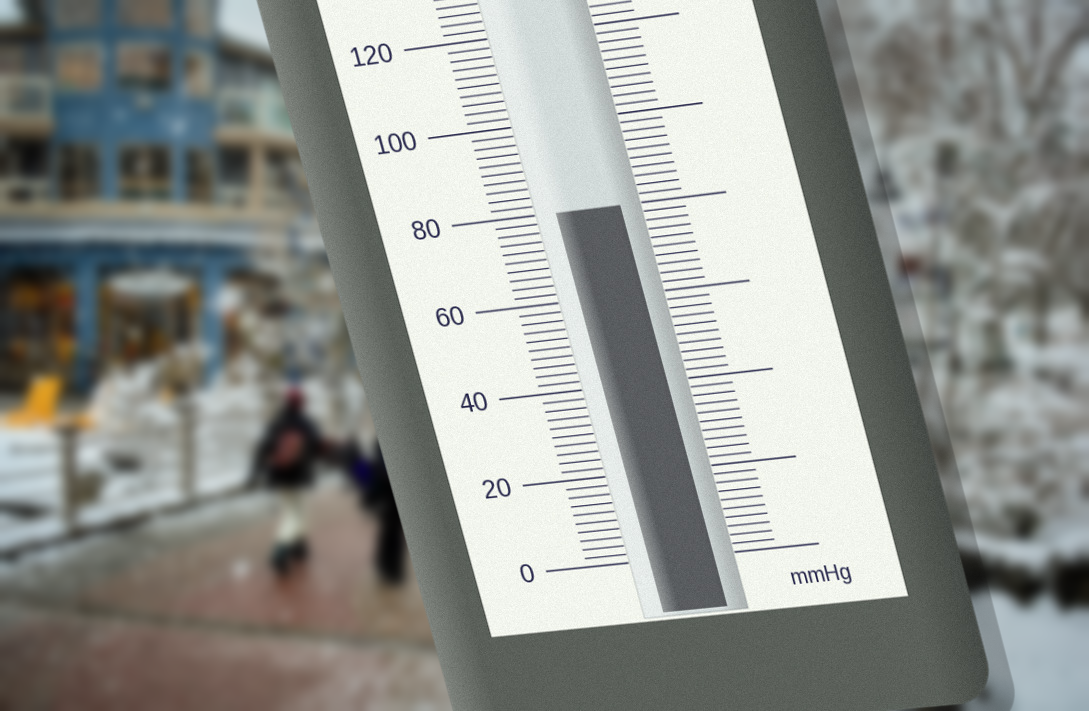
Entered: 80
